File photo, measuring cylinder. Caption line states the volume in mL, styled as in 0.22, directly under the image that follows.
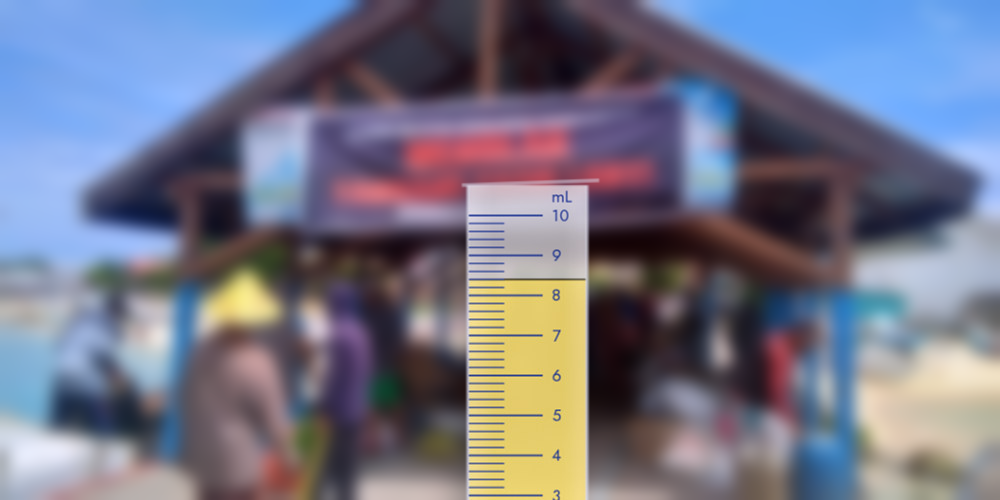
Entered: 8.4
